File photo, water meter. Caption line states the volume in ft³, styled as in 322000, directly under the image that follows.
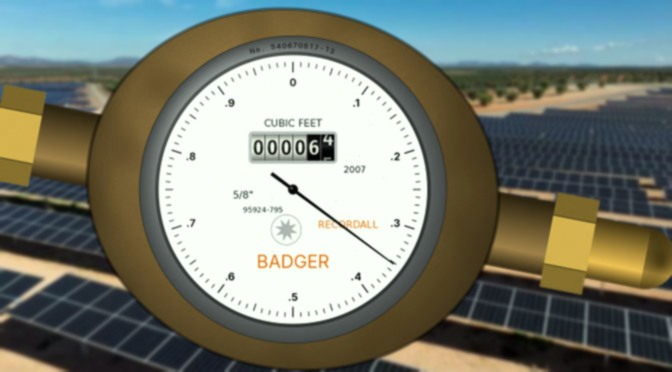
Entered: 64.35
